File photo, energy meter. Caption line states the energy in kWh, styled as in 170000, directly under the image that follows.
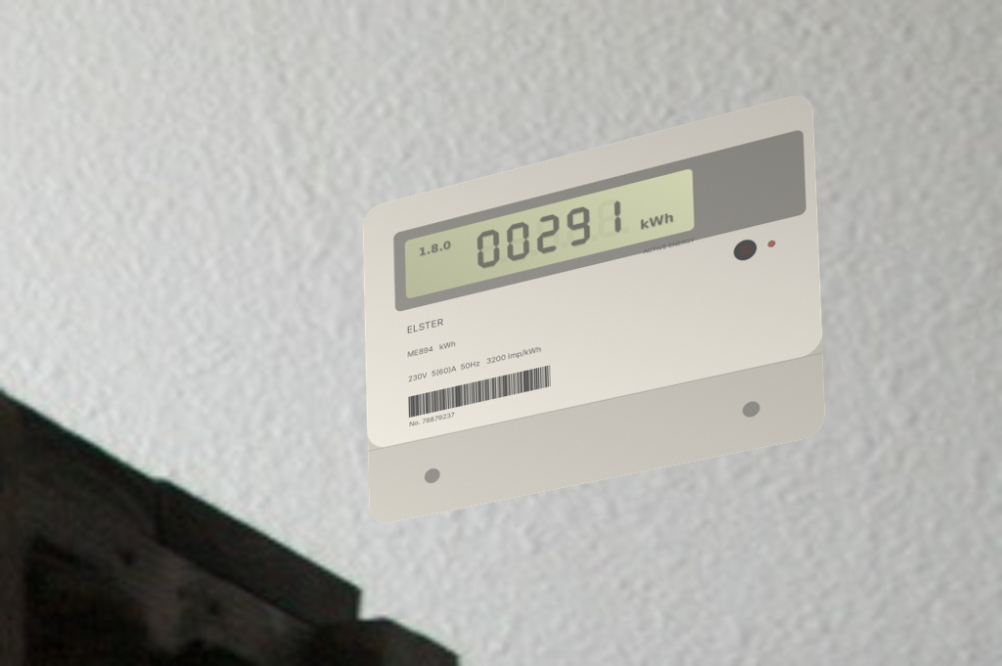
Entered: 291
